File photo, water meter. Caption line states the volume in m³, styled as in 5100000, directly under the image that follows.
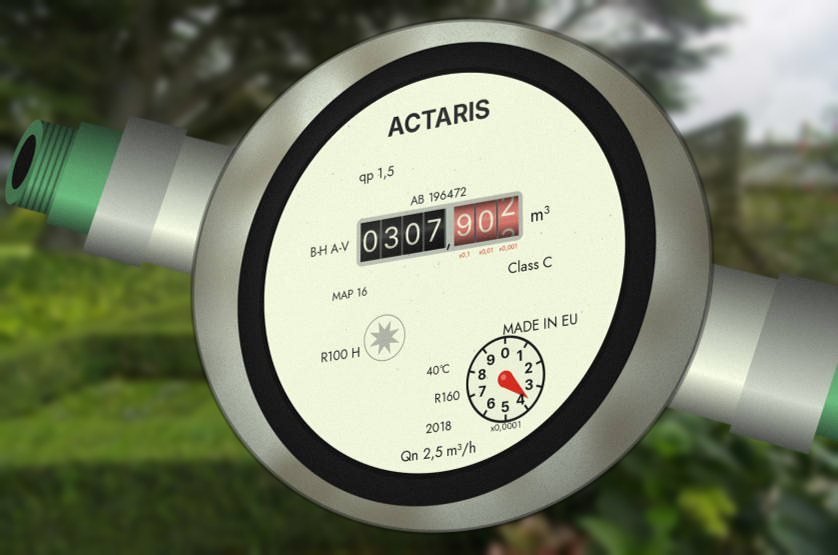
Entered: 307.9023
